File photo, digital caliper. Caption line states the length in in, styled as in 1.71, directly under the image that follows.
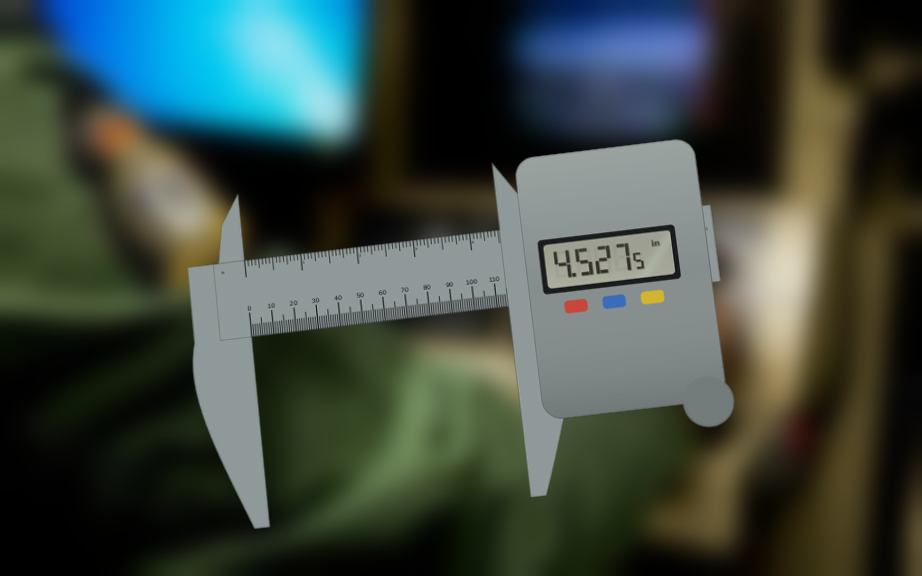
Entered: 4.5275
